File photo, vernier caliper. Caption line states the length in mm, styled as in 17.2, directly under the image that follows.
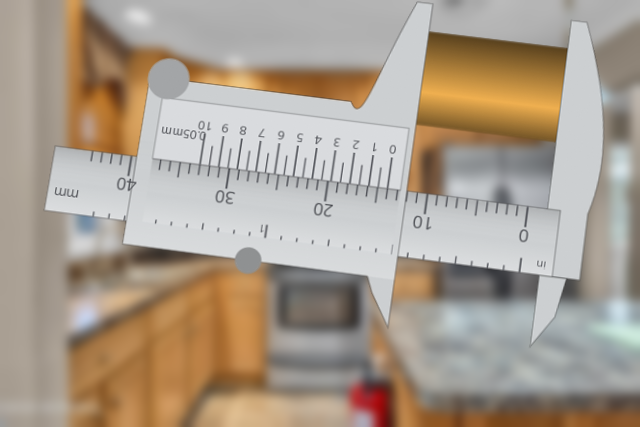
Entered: 14.0
